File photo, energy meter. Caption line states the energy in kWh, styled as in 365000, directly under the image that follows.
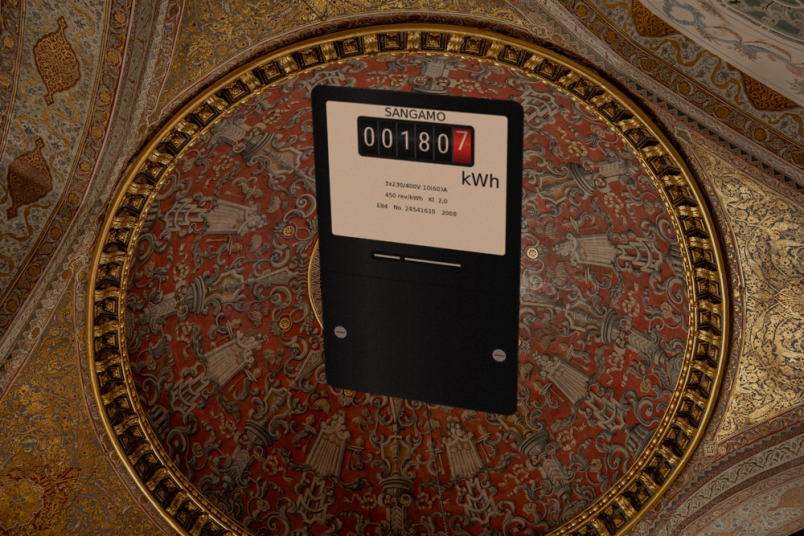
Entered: 180.7
